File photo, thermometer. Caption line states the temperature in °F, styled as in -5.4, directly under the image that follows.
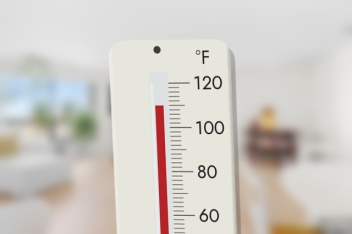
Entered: 110
